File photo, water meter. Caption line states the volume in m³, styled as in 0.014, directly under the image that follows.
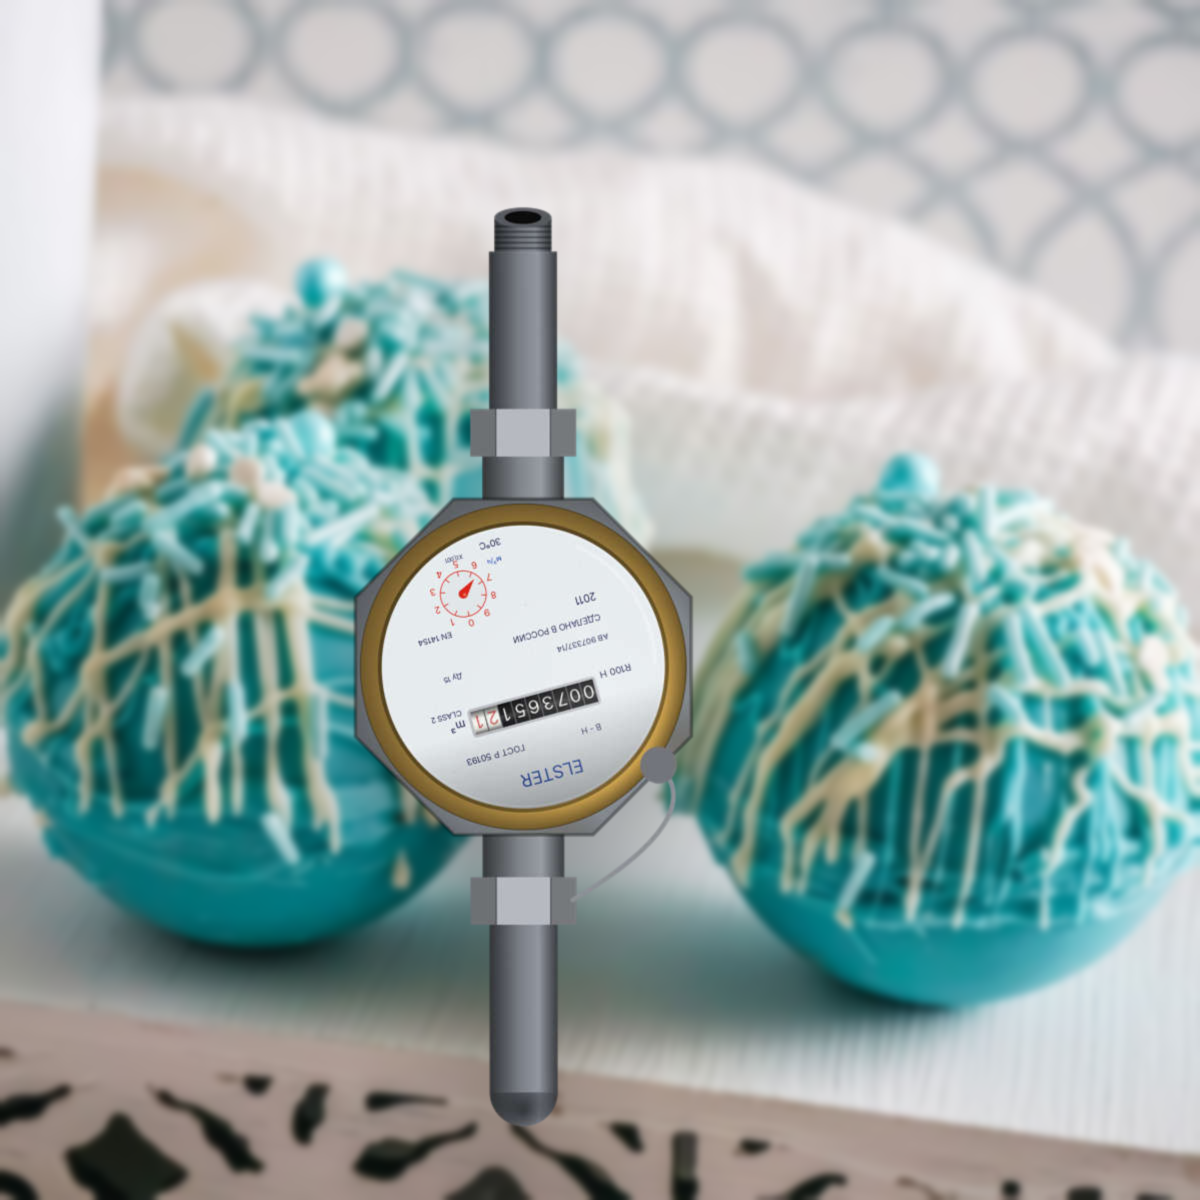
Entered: 73651.216
